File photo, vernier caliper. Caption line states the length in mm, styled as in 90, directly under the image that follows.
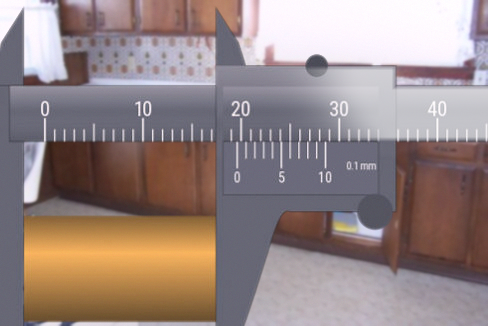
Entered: 19.6
